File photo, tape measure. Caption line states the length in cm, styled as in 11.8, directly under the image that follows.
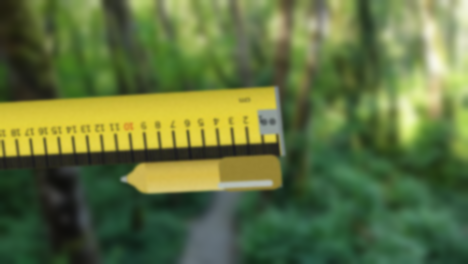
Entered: 11
